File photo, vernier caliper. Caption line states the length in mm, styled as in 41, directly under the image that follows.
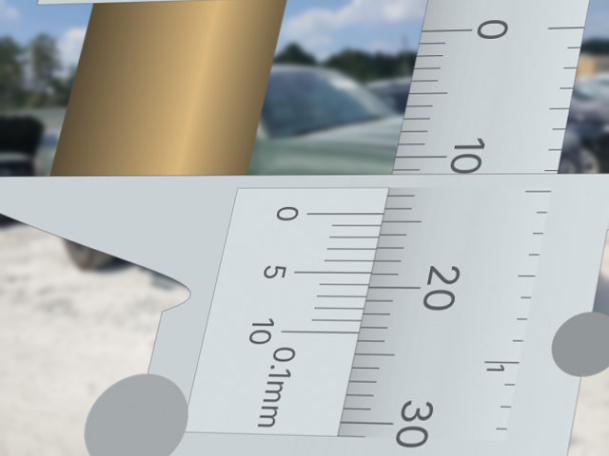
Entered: 14.4
